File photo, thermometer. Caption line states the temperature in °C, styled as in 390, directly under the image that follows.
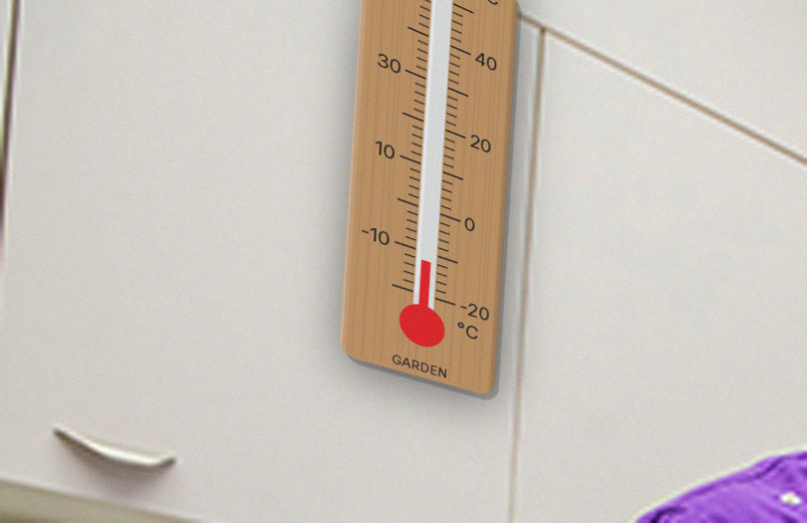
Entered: -12
